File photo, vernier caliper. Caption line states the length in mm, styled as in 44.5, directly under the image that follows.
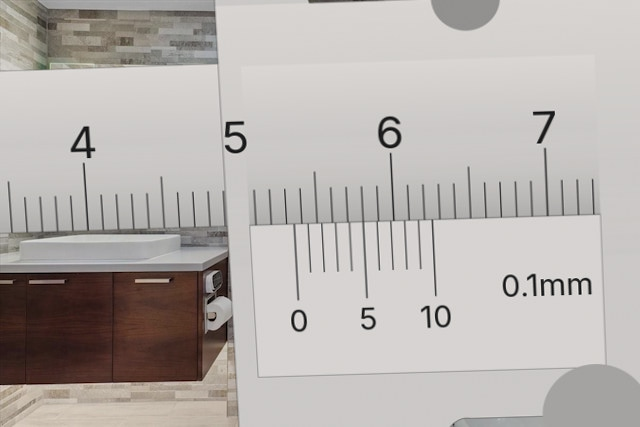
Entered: 53.5
